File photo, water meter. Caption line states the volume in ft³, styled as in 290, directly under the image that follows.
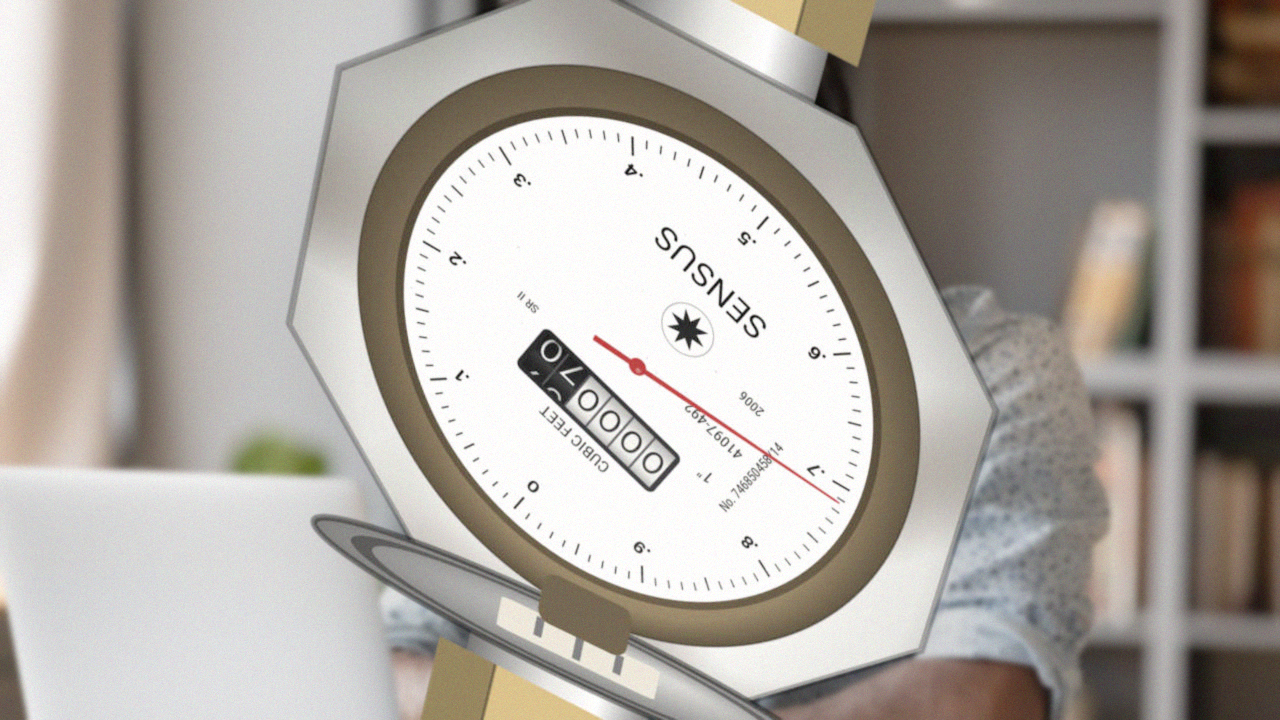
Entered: 69.71
